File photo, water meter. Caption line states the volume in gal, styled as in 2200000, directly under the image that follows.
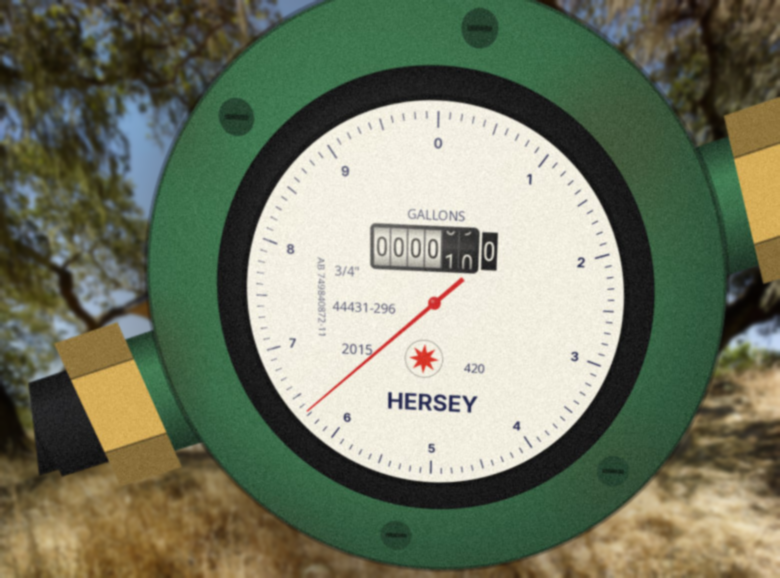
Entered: 96.3
